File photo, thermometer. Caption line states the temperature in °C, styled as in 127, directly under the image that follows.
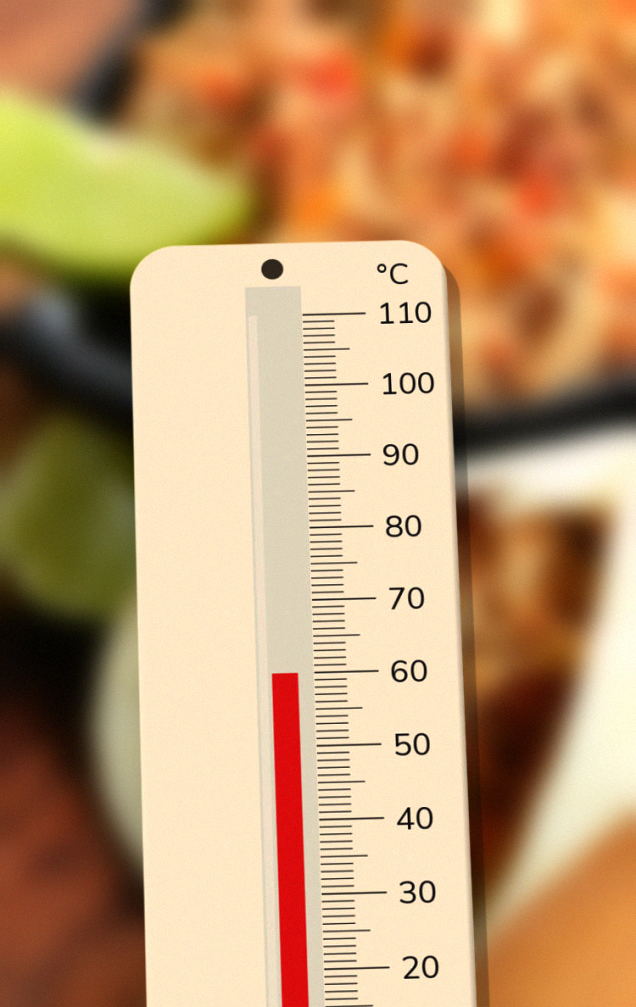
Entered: 60
